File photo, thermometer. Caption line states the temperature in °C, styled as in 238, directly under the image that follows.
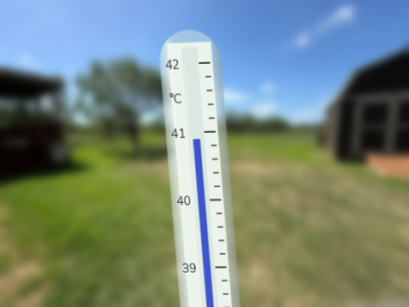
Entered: 40.9
